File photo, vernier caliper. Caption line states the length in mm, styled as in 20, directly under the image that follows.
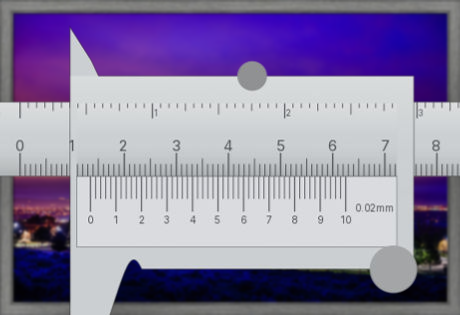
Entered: 13.5
